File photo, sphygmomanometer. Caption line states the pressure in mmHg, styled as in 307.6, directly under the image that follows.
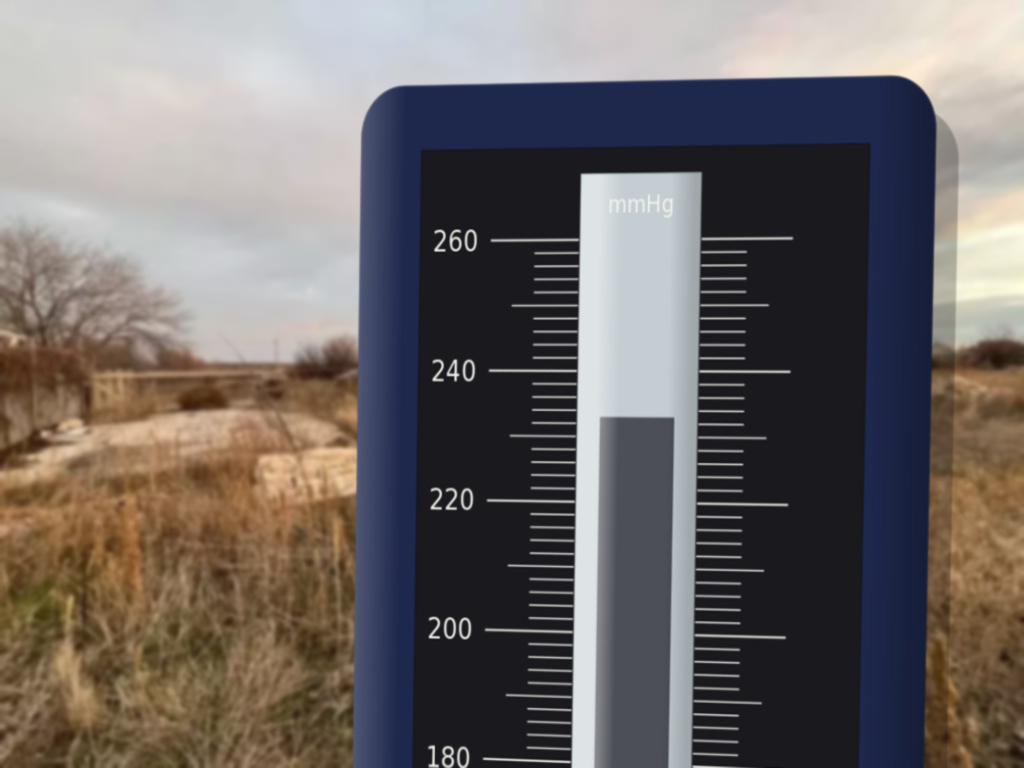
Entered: 233
